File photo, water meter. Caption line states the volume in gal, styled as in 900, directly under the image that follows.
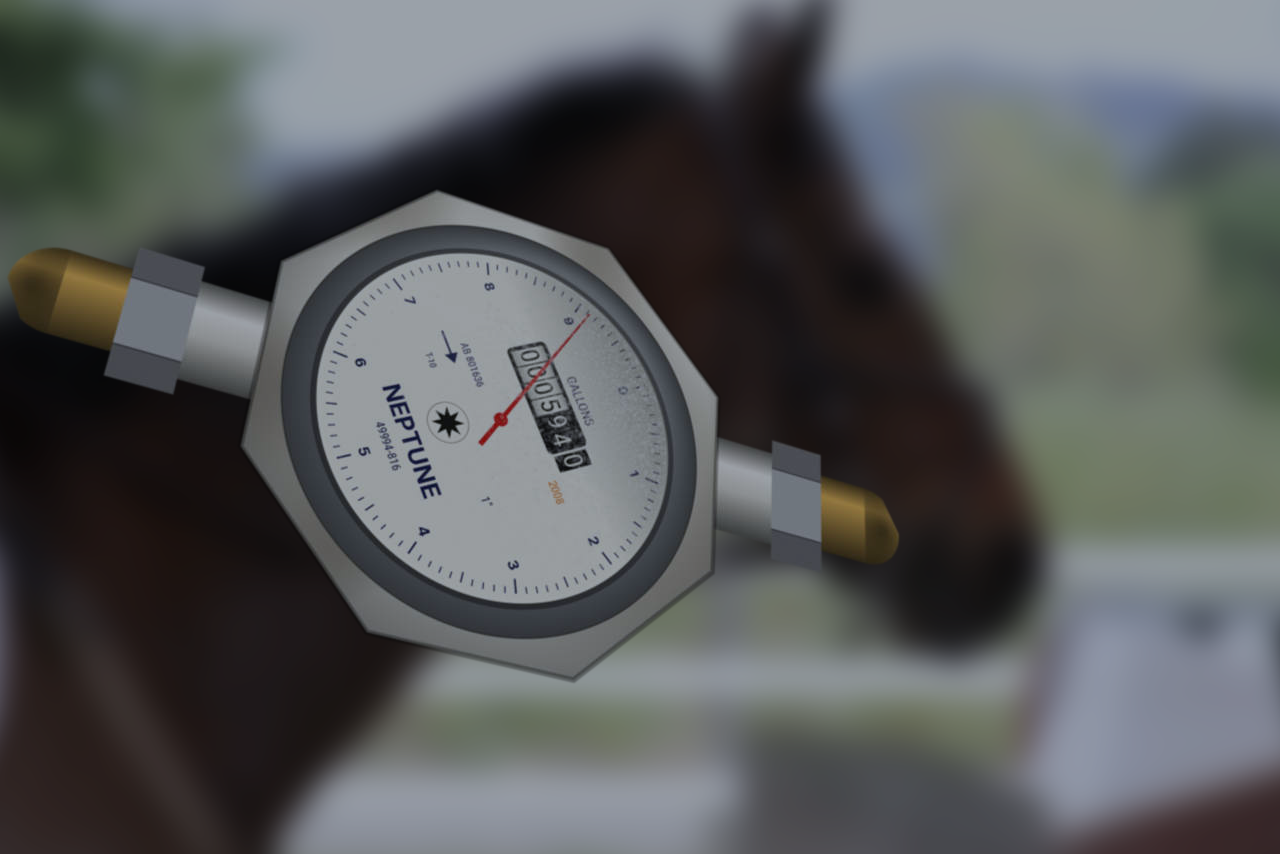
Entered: 5939.1
